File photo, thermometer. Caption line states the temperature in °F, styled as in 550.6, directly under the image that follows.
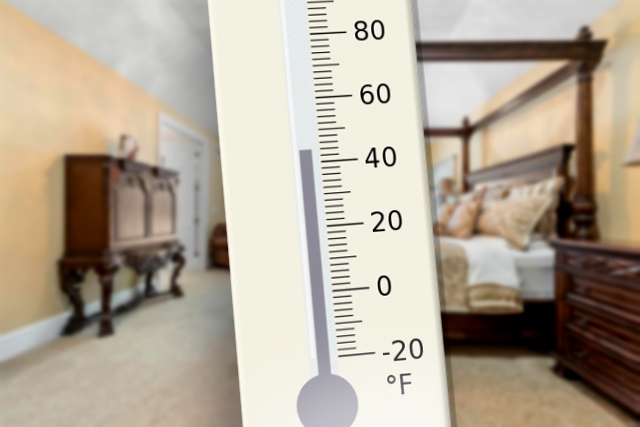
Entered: 44
